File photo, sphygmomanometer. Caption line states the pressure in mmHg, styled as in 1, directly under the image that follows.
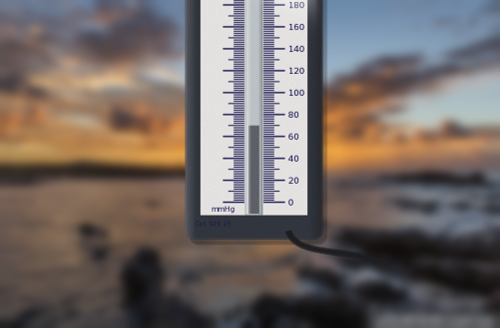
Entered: 70
